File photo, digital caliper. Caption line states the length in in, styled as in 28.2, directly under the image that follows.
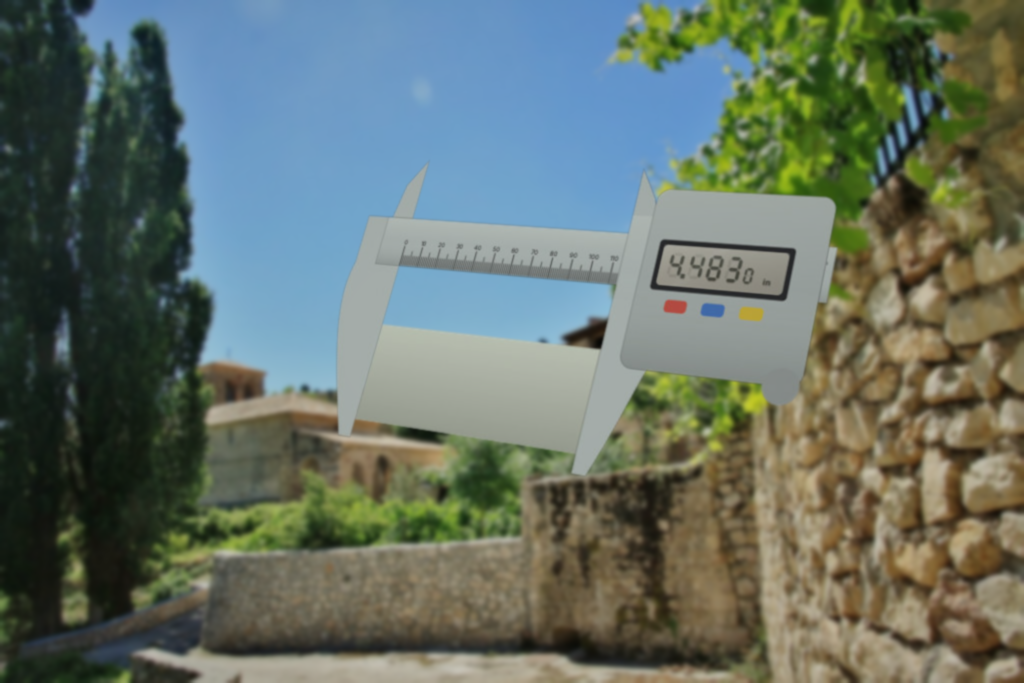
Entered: 4.4830
